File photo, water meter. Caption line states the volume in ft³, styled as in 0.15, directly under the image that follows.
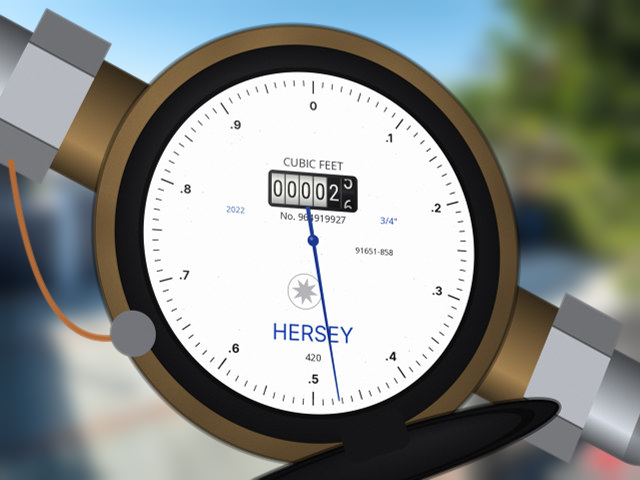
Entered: 25.47
